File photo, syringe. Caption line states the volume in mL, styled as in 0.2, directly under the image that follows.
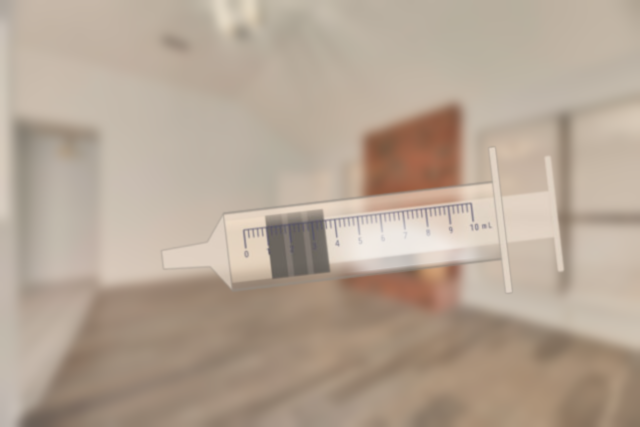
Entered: 1
